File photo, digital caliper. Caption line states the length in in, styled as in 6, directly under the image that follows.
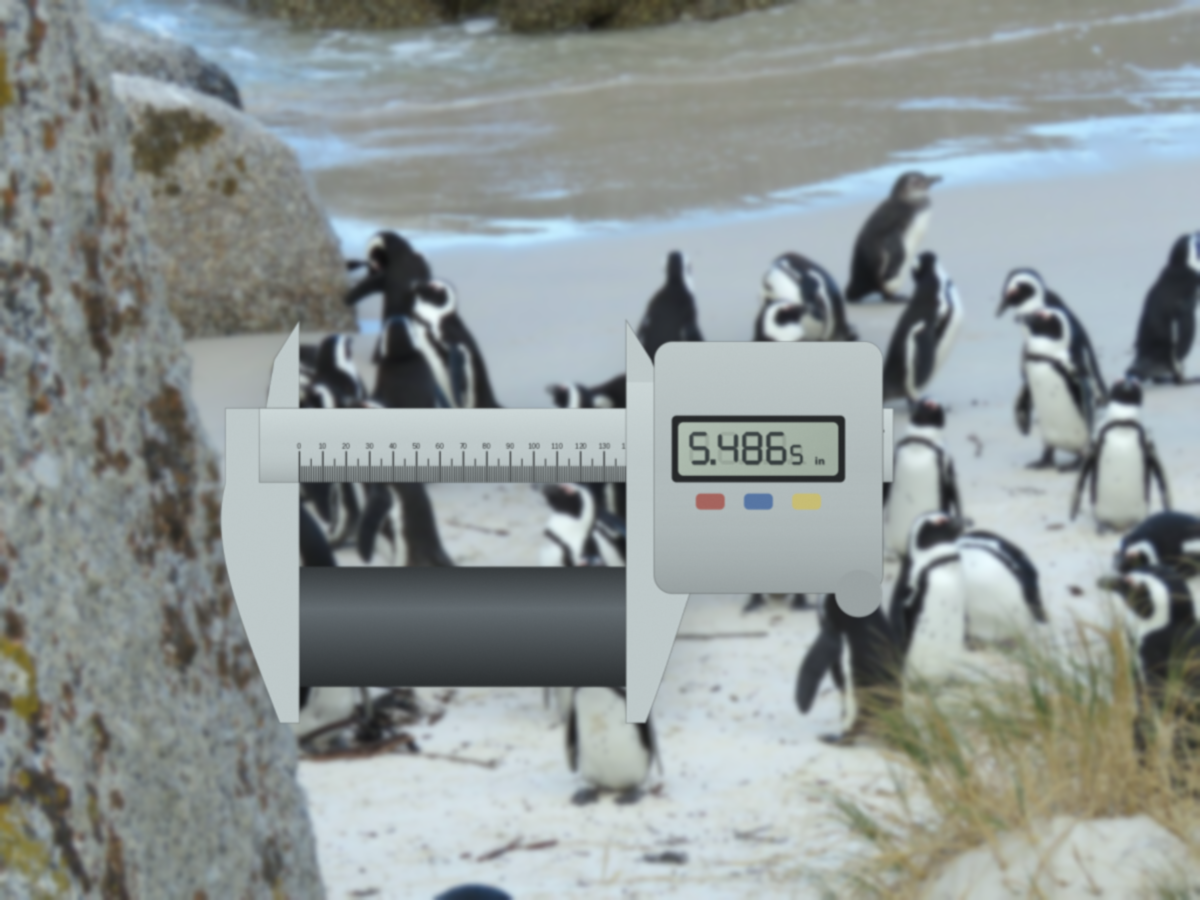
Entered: 5.4865
